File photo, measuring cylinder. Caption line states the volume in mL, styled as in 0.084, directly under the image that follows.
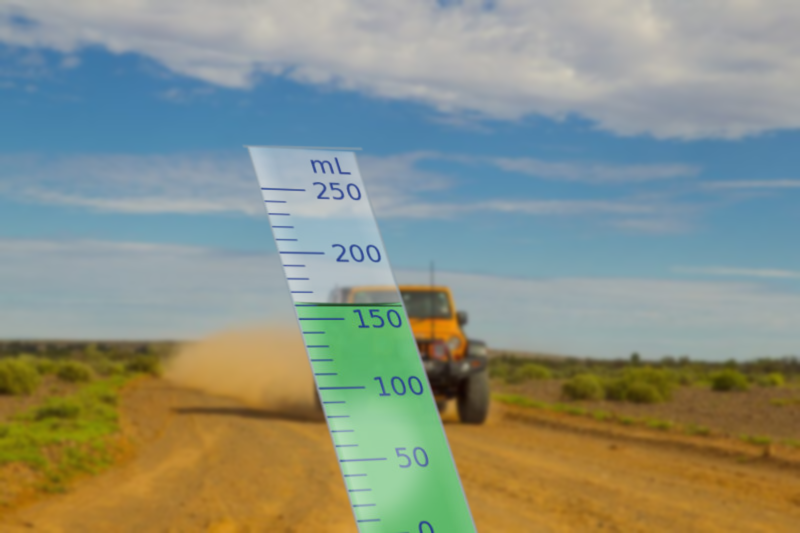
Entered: 160
